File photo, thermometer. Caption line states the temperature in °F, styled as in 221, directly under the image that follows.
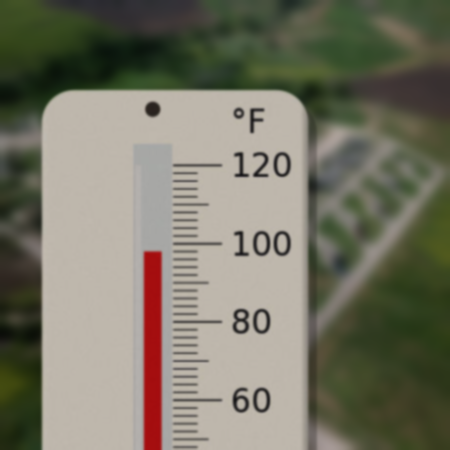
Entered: 98
